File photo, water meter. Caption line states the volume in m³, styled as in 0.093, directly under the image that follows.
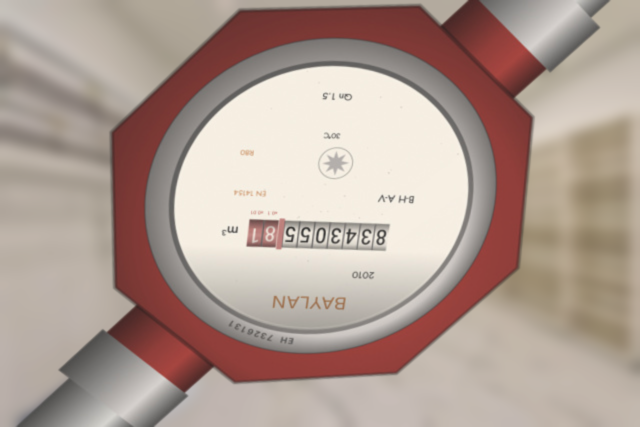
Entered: 8343055.81
